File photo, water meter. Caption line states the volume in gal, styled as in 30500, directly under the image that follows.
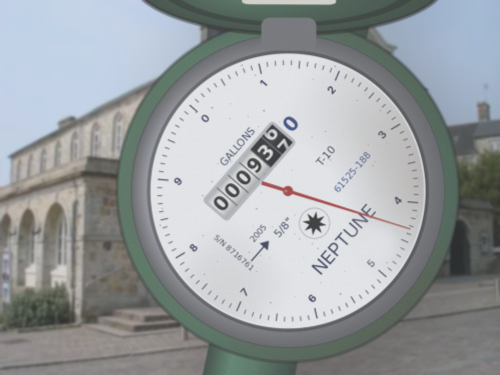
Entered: 9364.3
